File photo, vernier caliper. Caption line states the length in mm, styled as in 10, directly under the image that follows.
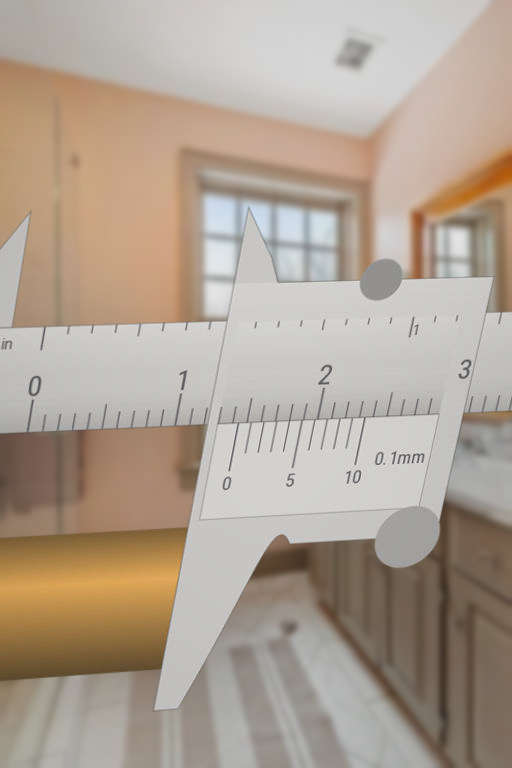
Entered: 14.4
